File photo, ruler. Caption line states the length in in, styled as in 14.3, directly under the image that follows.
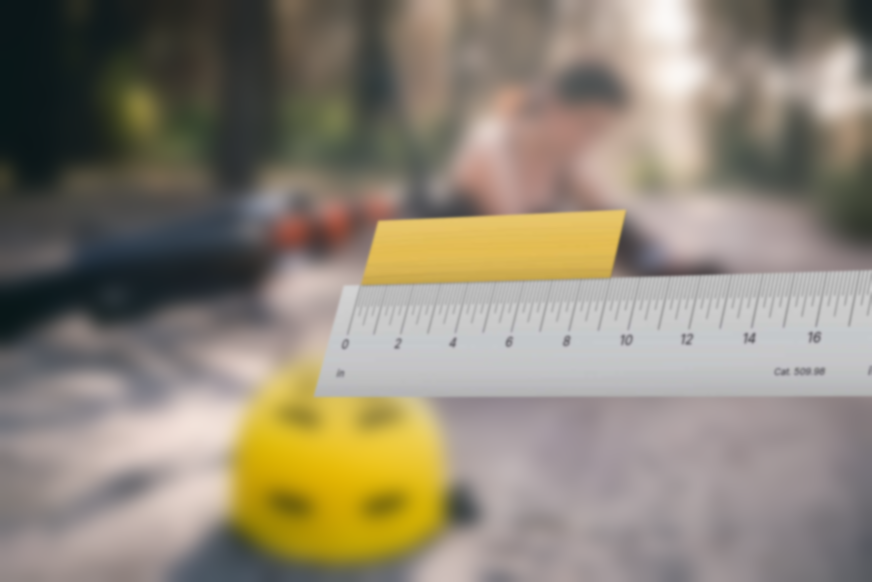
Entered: 9
